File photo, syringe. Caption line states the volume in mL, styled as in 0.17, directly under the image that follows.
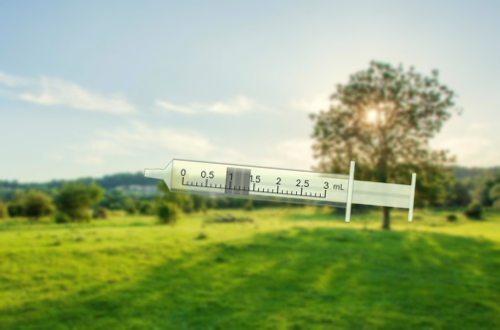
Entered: 0.9
